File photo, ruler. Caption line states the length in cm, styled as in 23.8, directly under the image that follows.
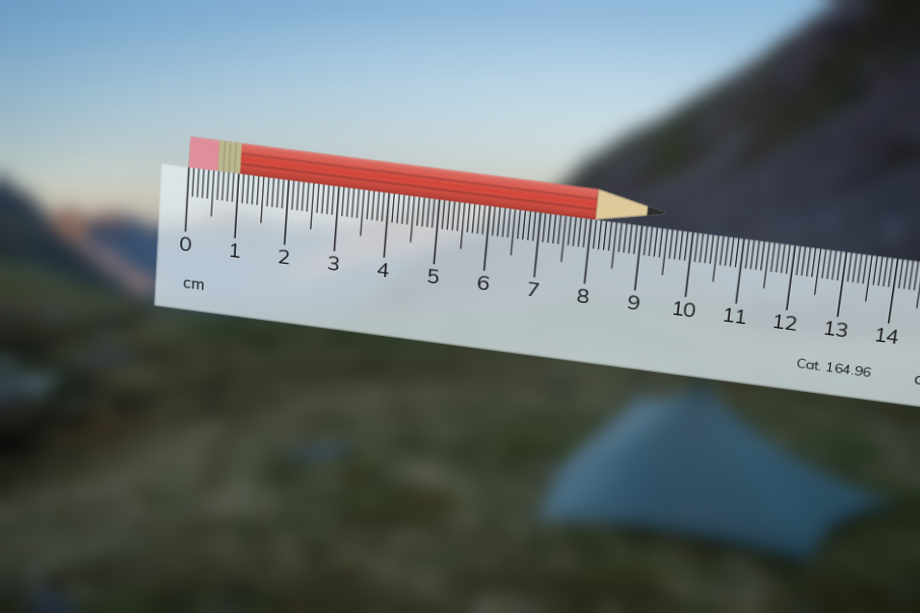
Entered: 9.4
